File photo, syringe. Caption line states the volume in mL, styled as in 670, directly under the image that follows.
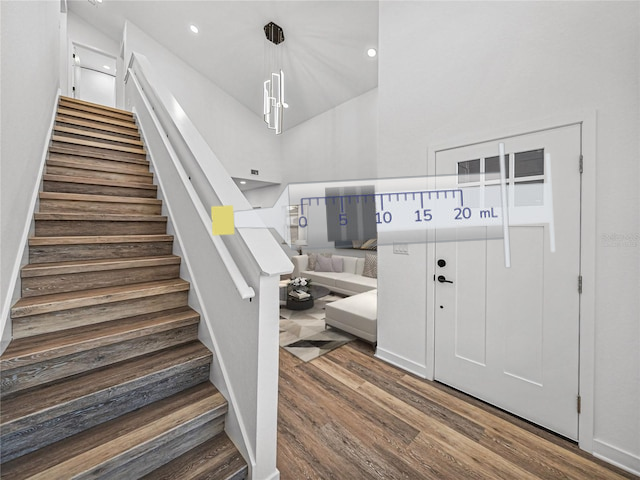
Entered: 3
